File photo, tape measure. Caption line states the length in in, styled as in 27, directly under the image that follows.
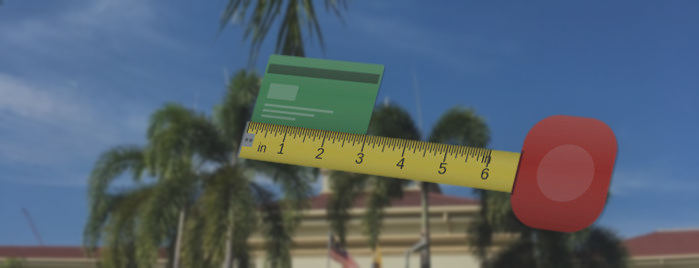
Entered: 3
